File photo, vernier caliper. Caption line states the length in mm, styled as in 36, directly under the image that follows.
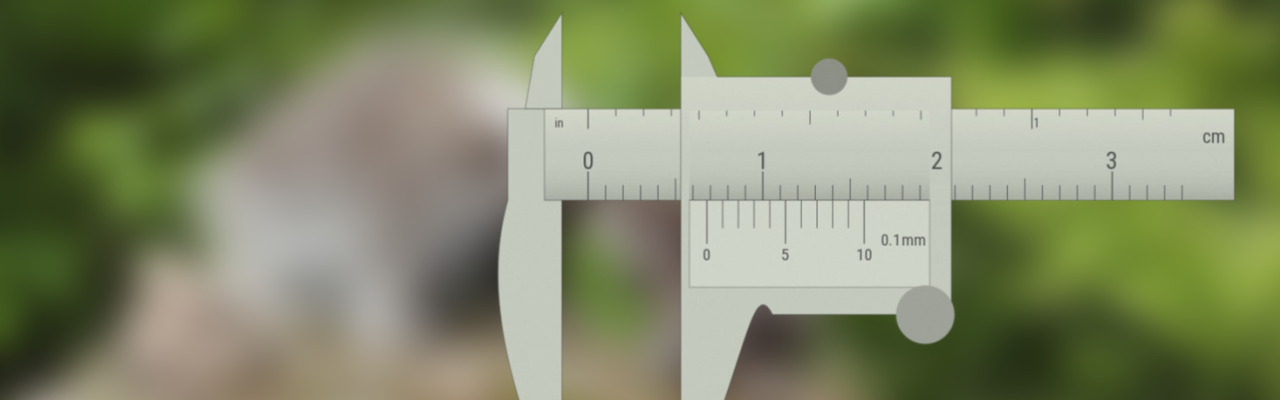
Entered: 6.8
